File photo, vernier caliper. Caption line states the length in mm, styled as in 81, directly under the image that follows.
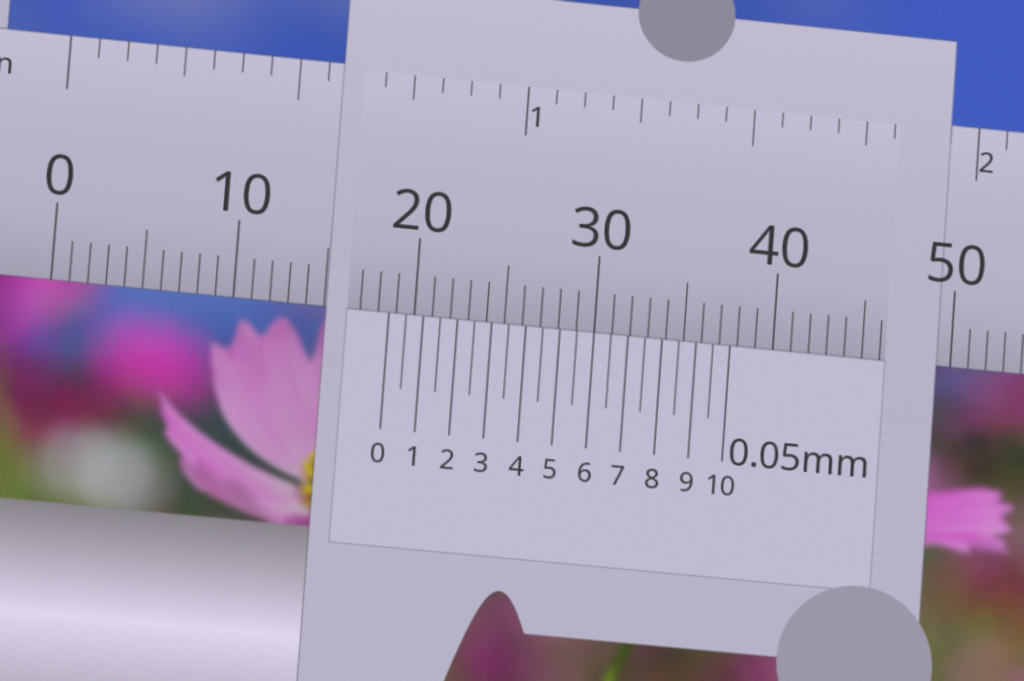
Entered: 18.6
